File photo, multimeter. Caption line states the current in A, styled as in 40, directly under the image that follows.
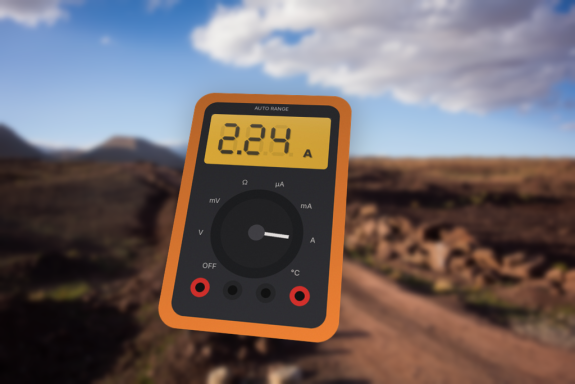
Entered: 2.24
